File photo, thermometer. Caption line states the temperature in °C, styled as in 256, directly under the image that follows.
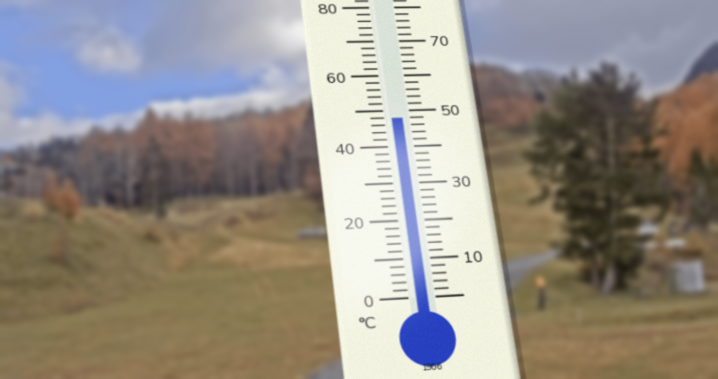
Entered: 48
